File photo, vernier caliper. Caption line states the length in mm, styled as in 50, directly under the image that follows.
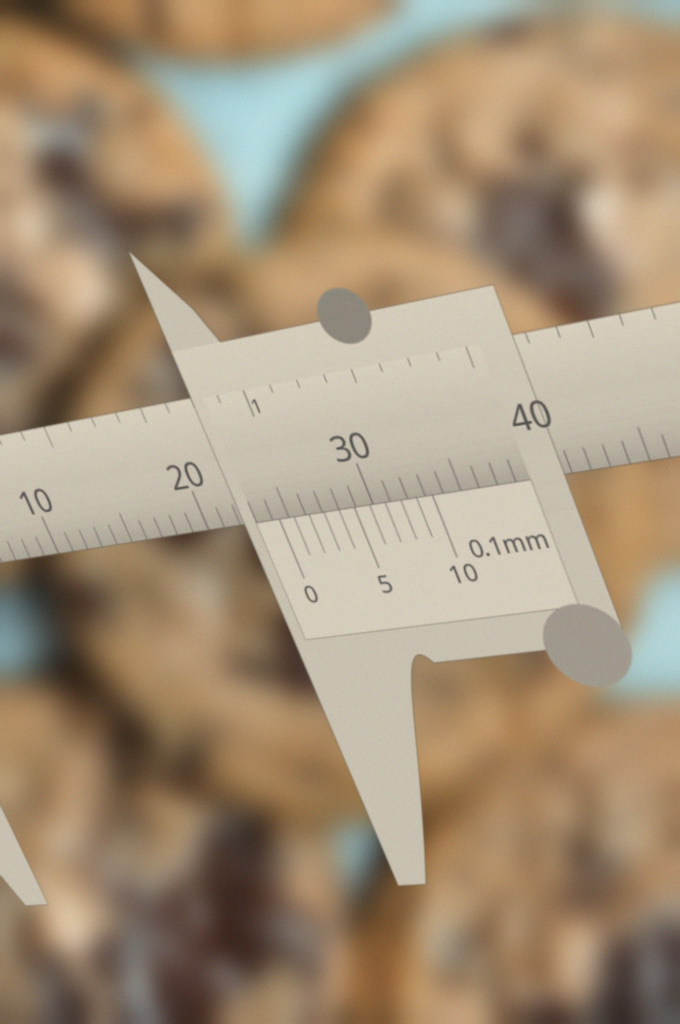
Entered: 24.4
